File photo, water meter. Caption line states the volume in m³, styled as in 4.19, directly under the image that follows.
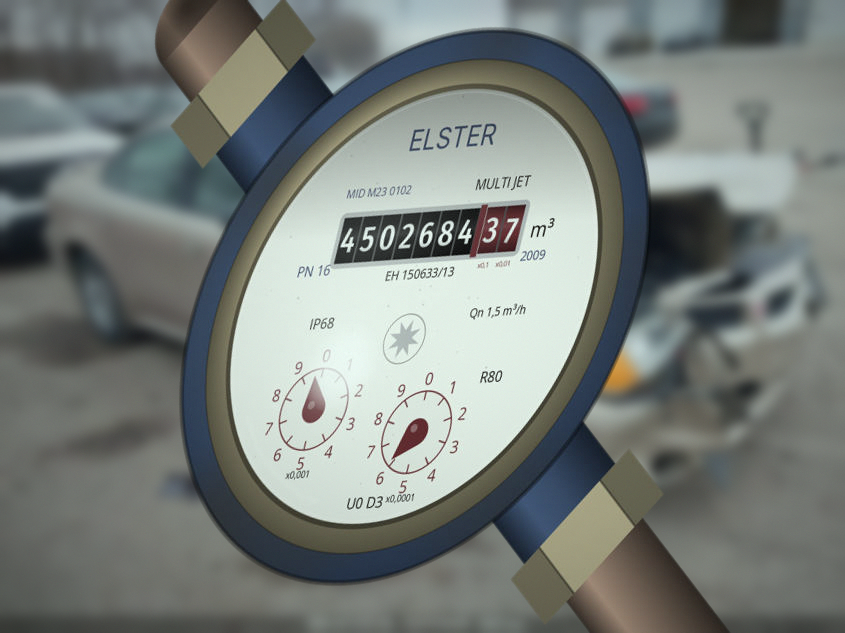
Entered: 4502684.3696
